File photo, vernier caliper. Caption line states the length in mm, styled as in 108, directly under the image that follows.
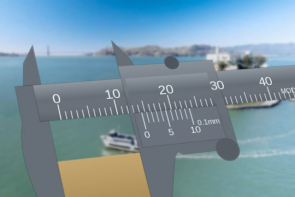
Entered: 14.4
